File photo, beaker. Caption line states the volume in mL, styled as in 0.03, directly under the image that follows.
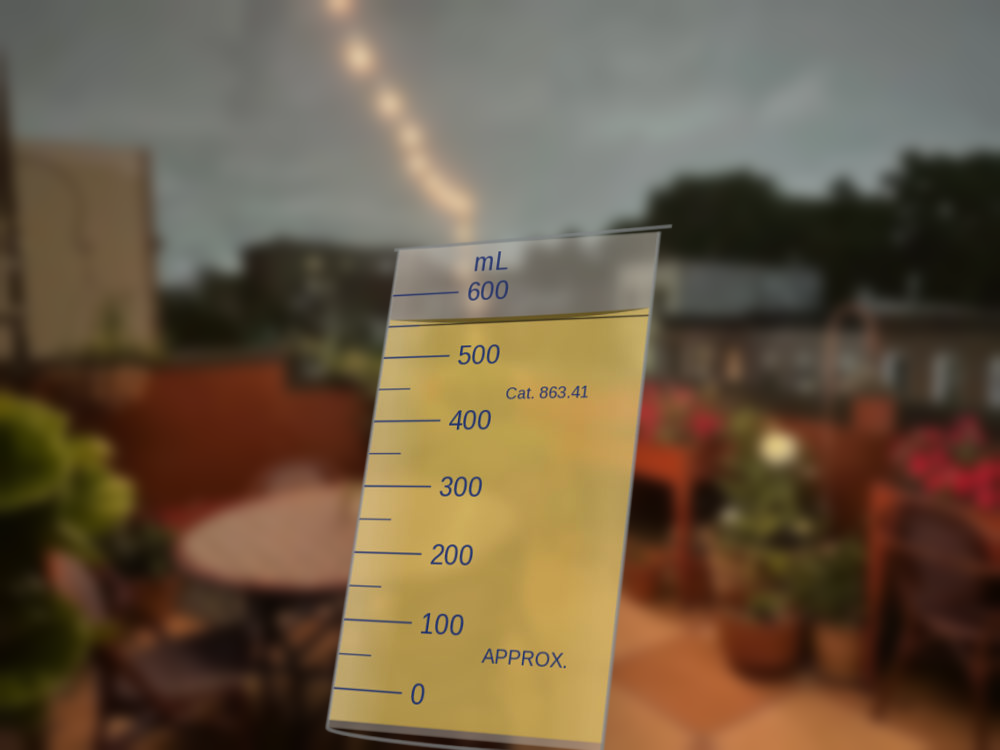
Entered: 550
